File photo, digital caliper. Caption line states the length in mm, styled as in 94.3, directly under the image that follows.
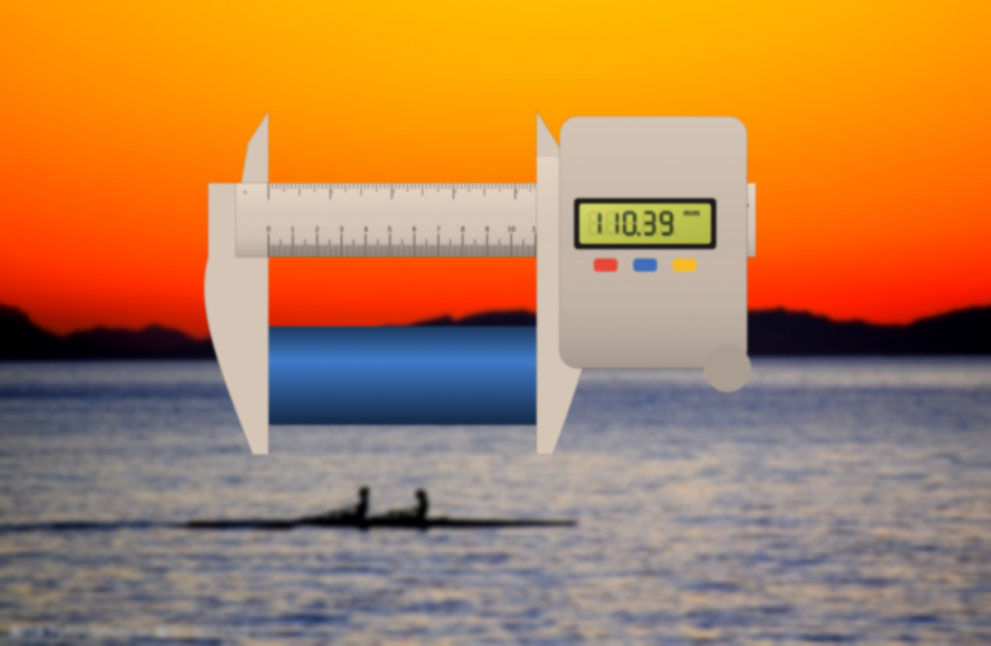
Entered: 110.39
